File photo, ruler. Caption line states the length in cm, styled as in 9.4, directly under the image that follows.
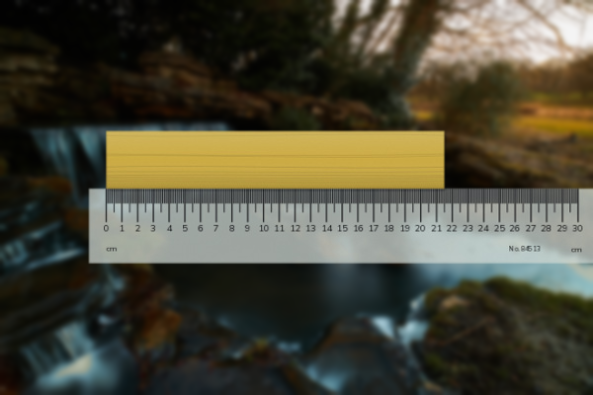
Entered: 21.5
